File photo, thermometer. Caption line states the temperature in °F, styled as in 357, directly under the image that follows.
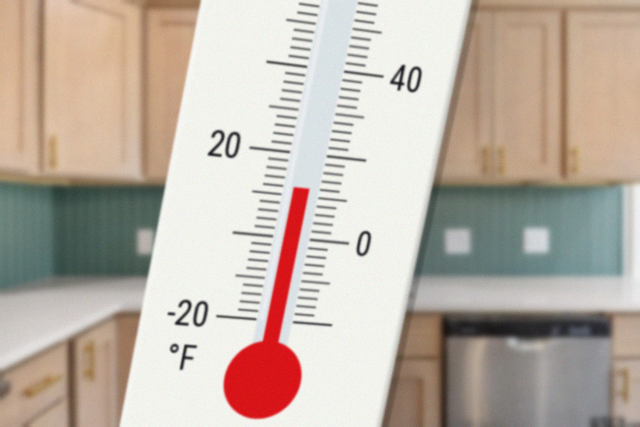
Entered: 12
